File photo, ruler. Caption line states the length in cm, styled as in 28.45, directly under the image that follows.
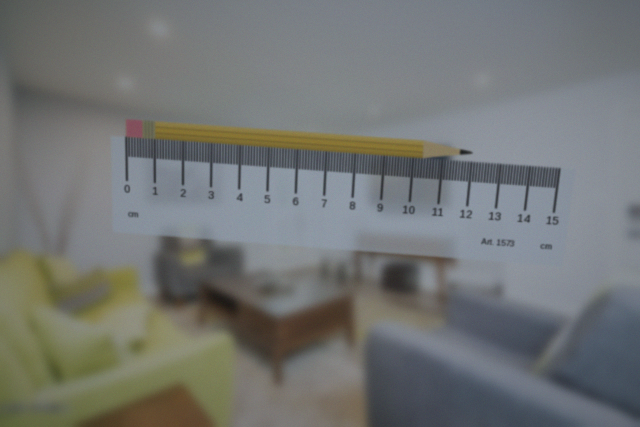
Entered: 12
